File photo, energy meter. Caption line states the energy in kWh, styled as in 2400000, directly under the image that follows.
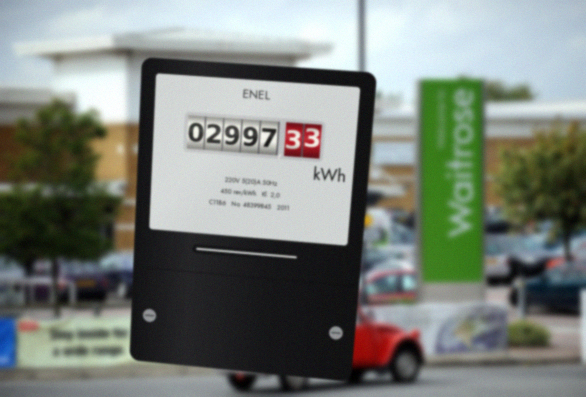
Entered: 2997.33
